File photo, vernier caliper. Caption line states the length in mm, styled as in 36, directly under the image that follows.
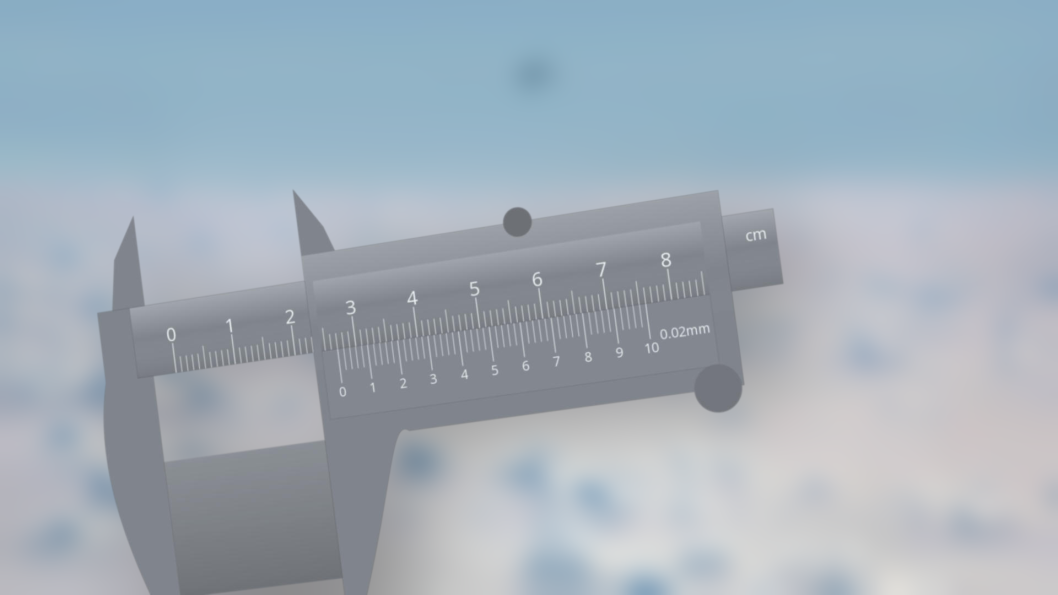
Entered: 27.0
